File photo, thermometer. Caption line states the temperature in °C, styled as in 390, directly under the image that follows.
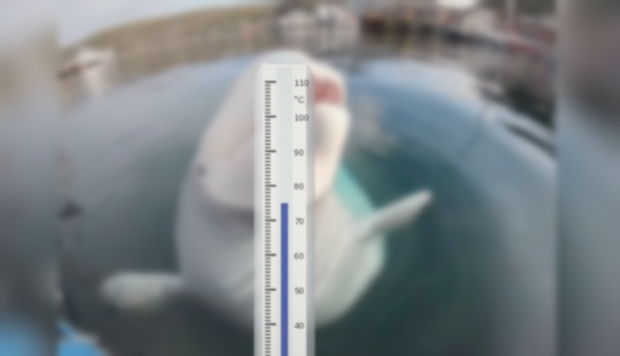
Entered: 75
